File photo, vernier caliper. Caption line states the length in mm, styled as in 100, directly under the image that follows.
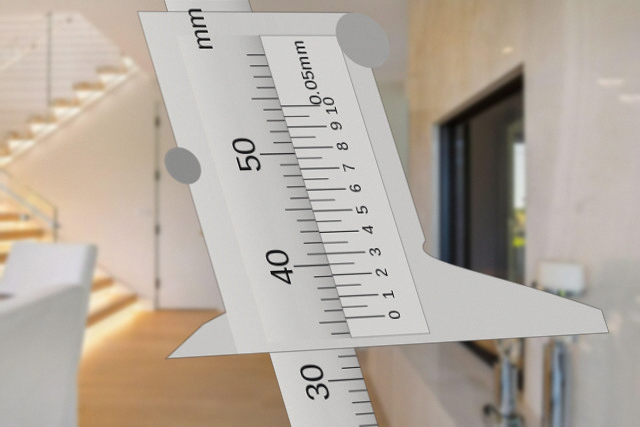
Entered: 35.3
